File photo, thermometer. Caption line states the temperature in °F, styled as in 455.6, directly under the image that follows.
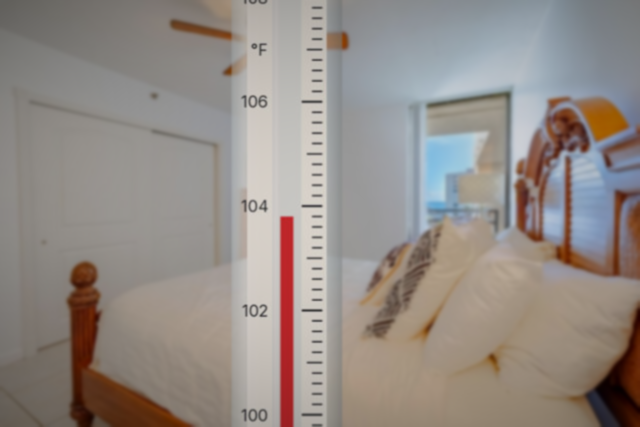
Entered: 103.8
